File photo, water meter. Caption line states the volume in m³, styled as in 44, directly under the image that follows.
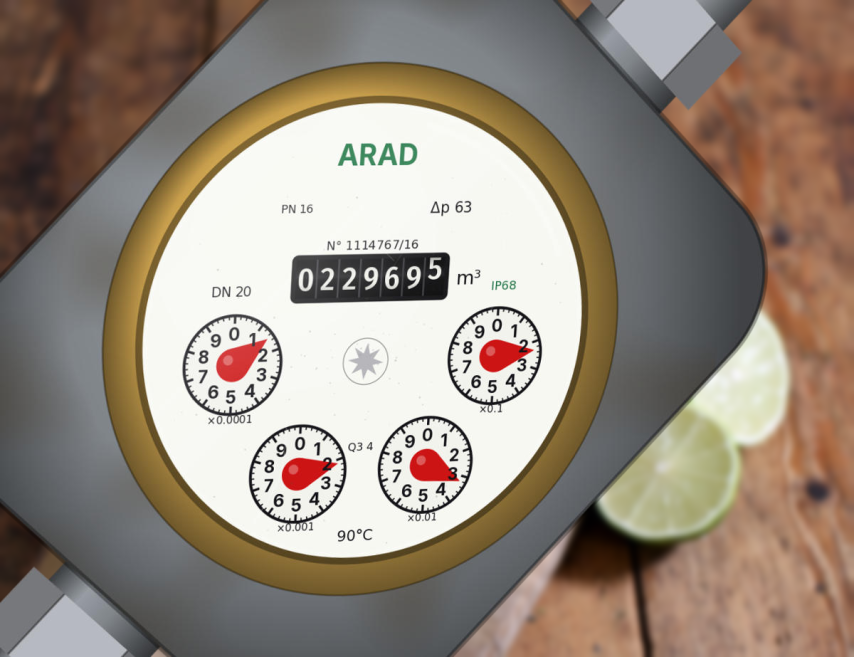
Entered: 229695.2321
